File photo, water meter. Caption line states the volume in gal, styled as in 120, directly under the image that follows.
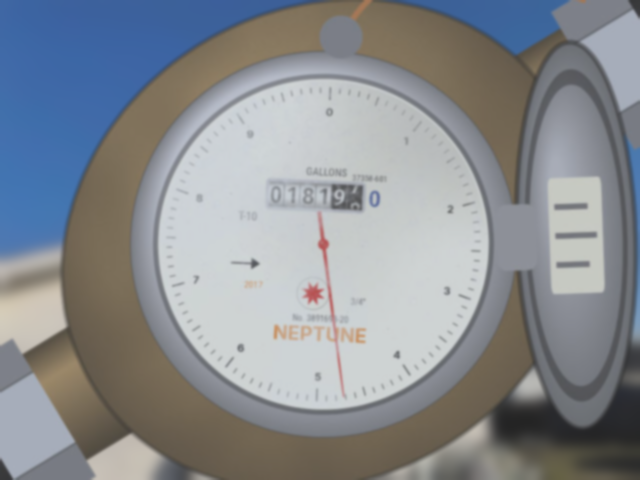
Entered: 181974.7
